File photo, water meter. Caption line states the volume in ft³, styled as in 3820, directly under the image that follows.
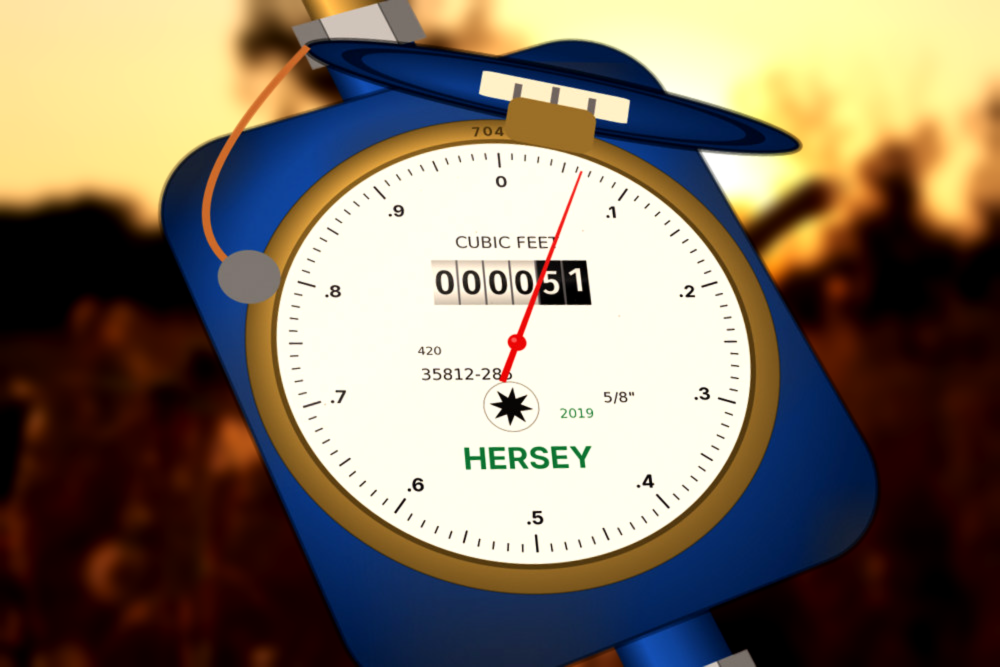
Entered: 51.06
